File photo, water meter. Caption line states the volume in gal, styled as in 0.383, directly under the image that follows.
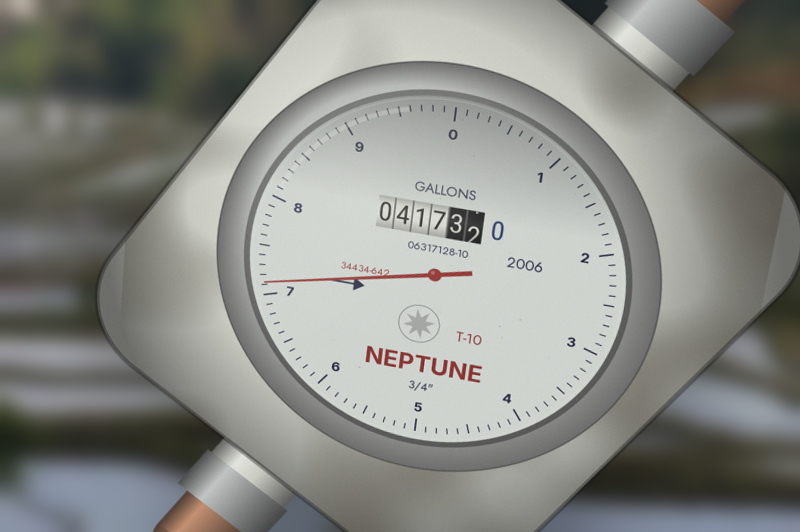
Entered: 417317.1
